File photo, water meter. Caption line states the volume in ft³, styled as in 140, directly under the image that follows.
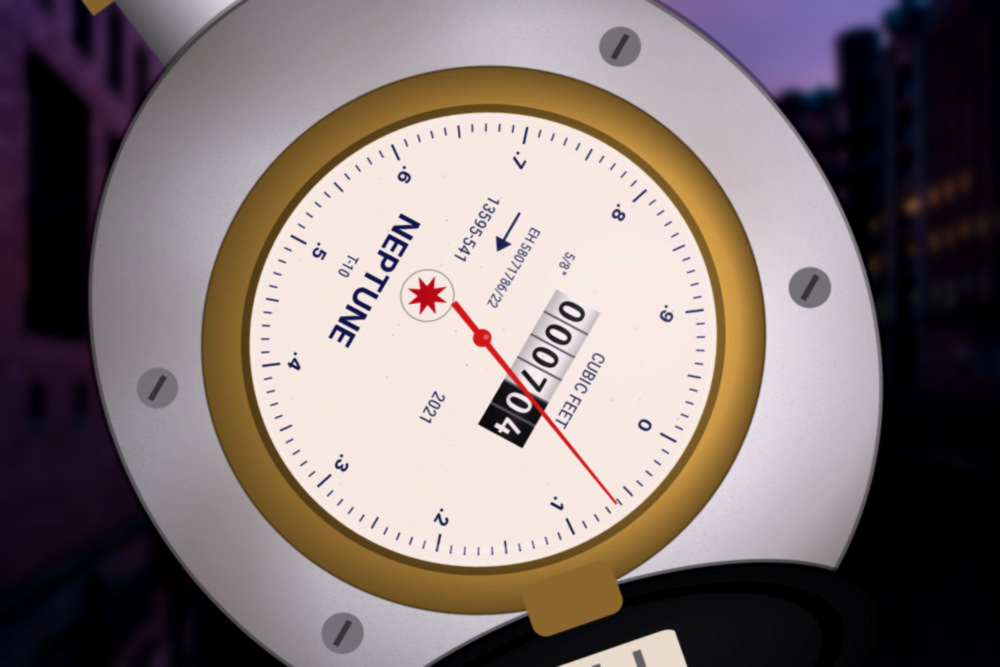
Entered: 704.06
